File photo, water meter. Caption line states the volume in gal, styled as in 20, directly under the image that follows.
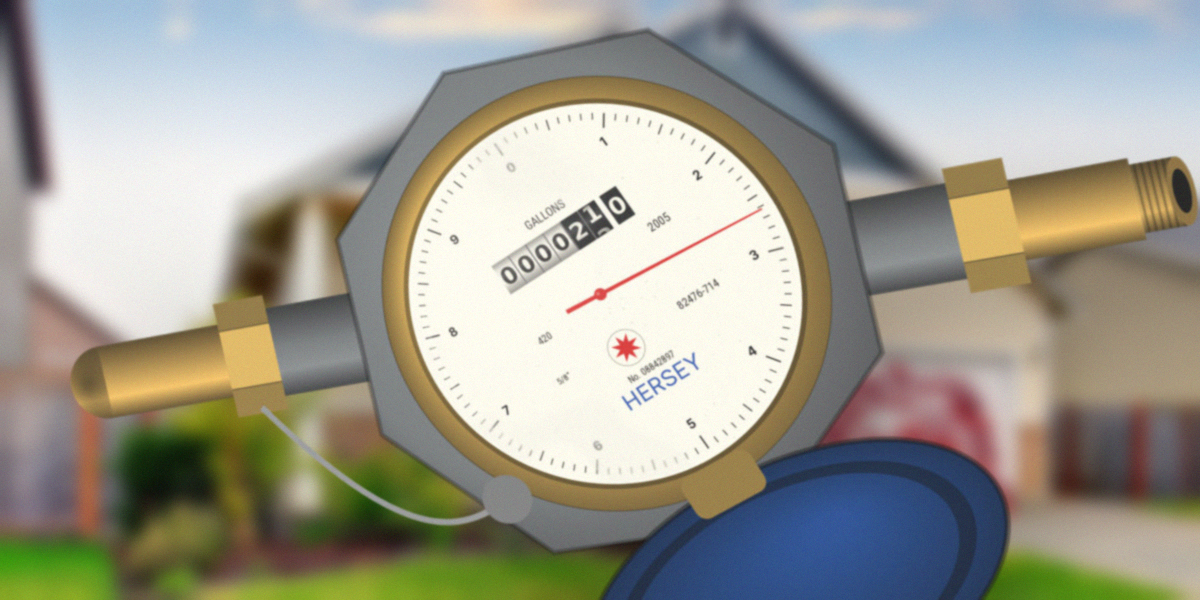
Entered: 212.6
